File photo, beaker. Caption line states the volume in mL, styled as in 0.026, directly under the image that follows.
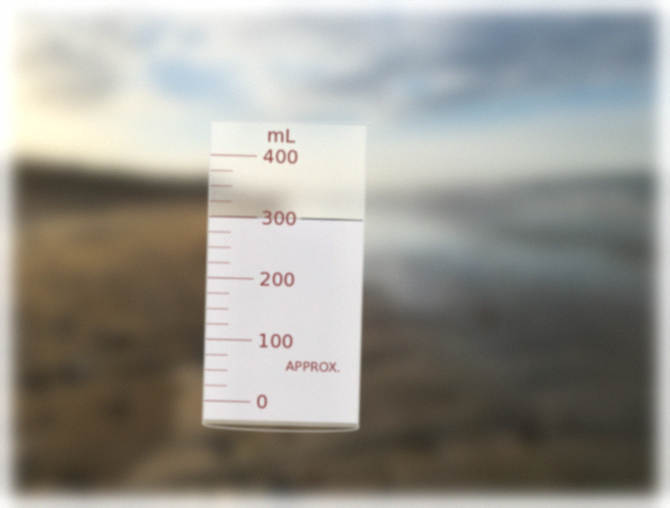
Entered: 300
